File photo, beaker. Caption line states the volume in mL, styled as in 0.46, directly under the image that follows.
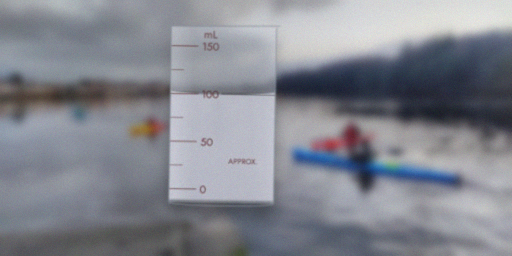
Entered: 100
